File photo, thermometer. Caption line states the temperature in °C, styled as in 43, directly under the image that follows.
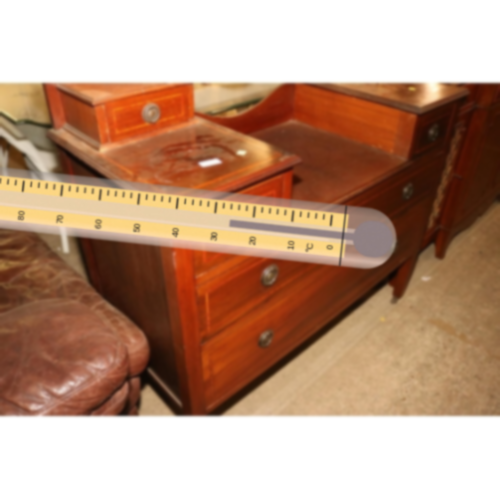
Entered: 26
